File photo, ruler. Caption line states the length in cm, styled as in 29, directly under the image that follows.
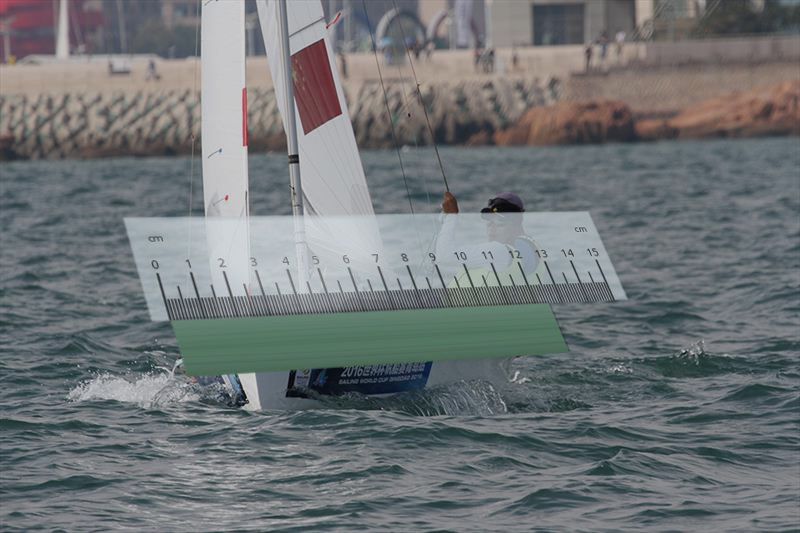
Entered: 12.5
